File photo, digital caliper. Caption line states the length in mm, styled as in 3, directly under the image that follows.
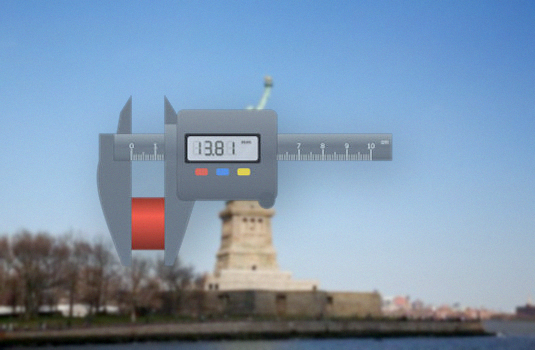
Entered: 13.81
